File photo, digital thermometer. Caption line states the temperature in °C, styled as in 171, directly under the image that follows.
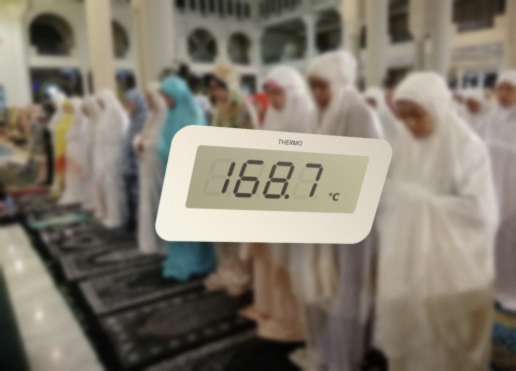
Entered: 168.7
